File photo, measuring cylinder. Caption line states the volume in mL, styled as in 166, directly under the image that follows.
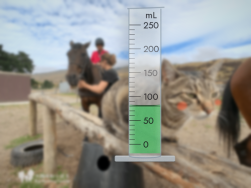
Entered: 80
